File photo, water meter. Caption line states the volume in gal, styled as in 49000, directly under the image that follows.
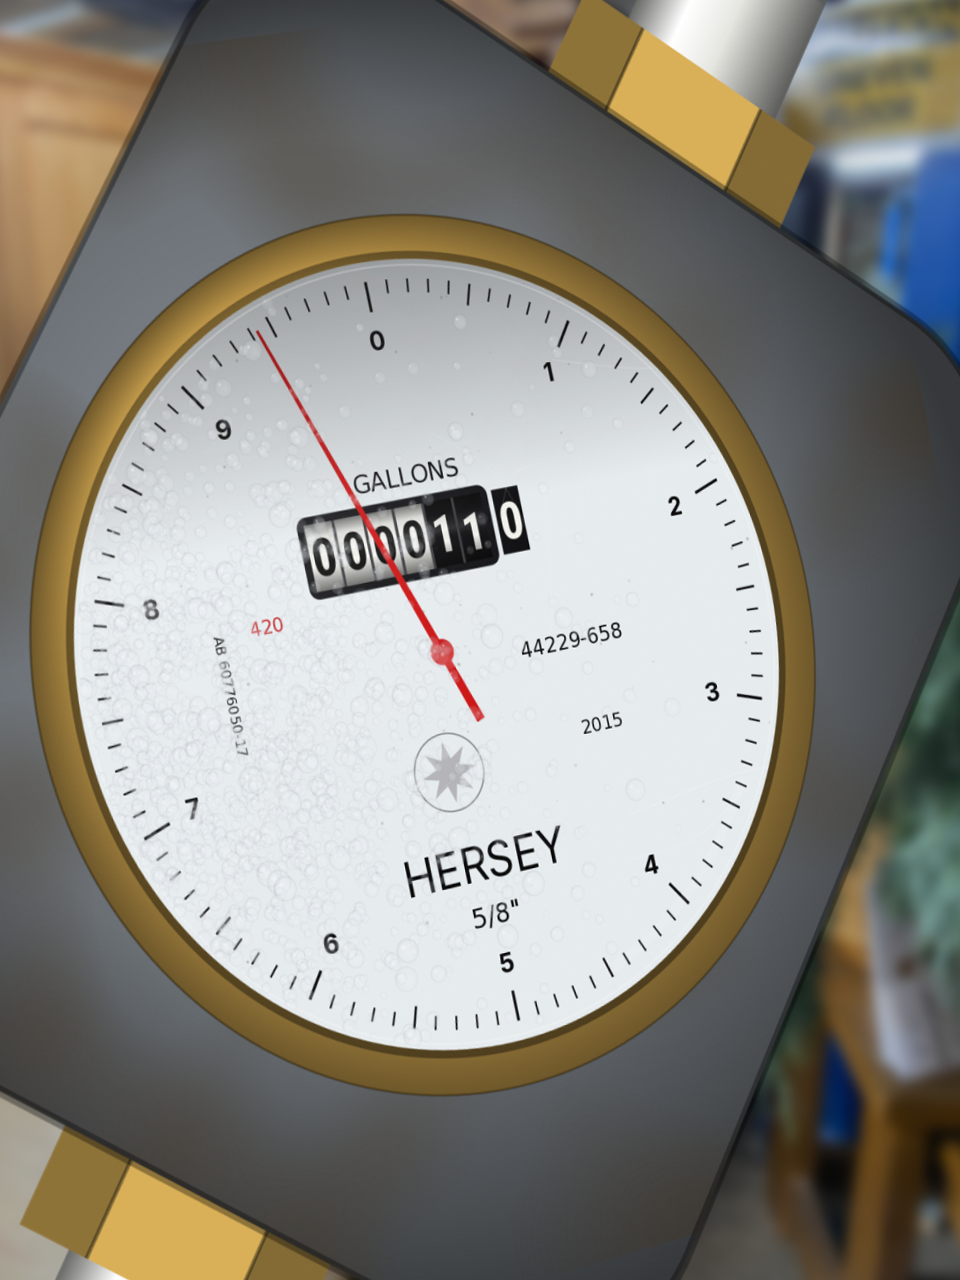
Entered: 109.4
